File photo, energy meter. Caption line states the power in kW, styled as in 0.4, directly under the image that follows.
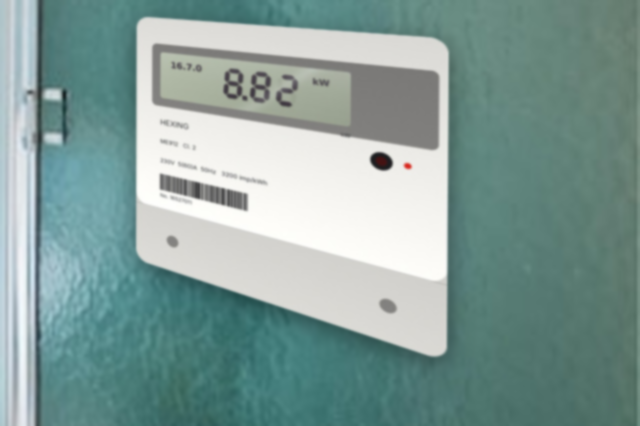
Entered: 8.82
